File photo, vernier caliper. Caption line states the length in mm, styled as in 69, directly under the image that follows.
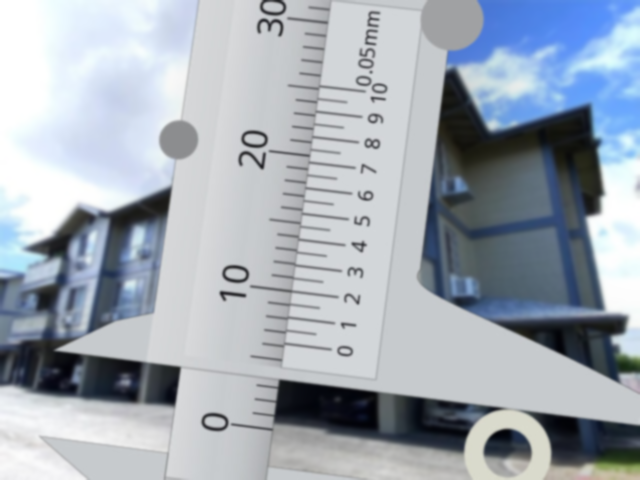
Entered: 6.2
